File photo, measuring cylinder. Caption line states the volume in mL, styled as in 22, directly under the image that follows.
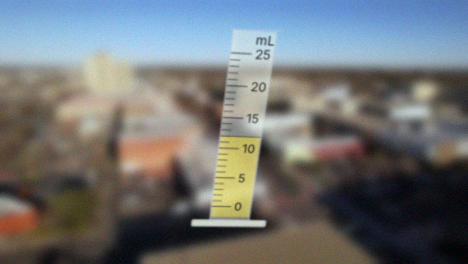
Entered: 12
